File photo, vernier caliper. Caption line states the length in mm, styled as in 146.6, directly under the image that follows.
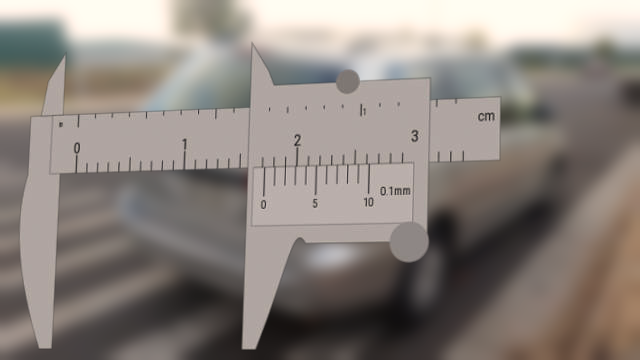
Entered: 17.2
